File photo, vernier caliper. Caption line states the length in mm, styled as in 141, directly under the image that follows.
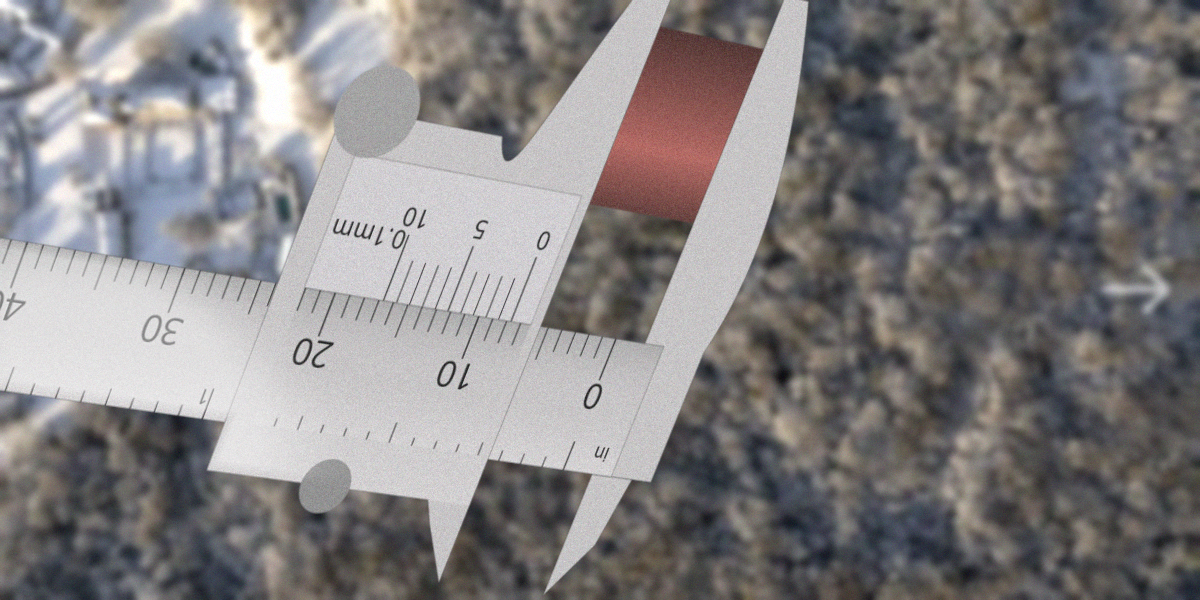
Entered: 7.7
